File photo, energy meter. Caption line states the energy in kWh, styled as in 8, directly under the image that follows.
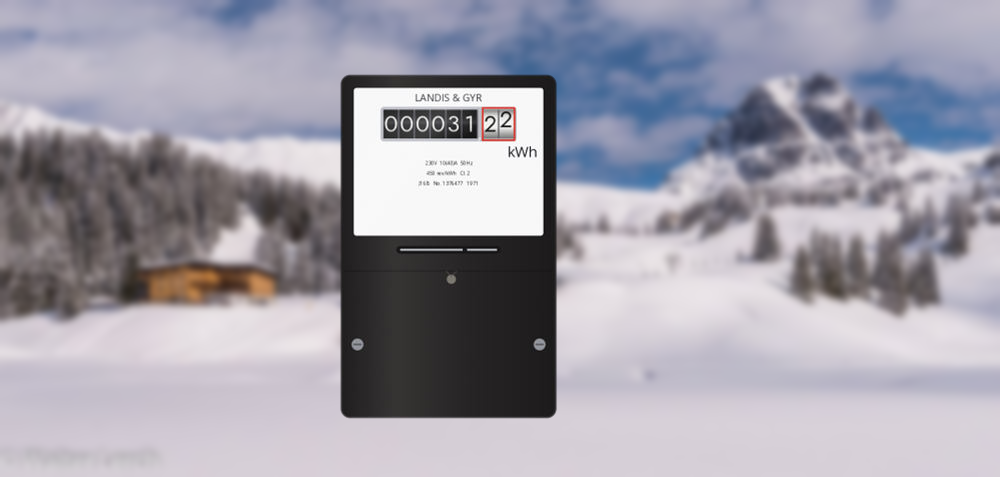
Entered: 31.22
